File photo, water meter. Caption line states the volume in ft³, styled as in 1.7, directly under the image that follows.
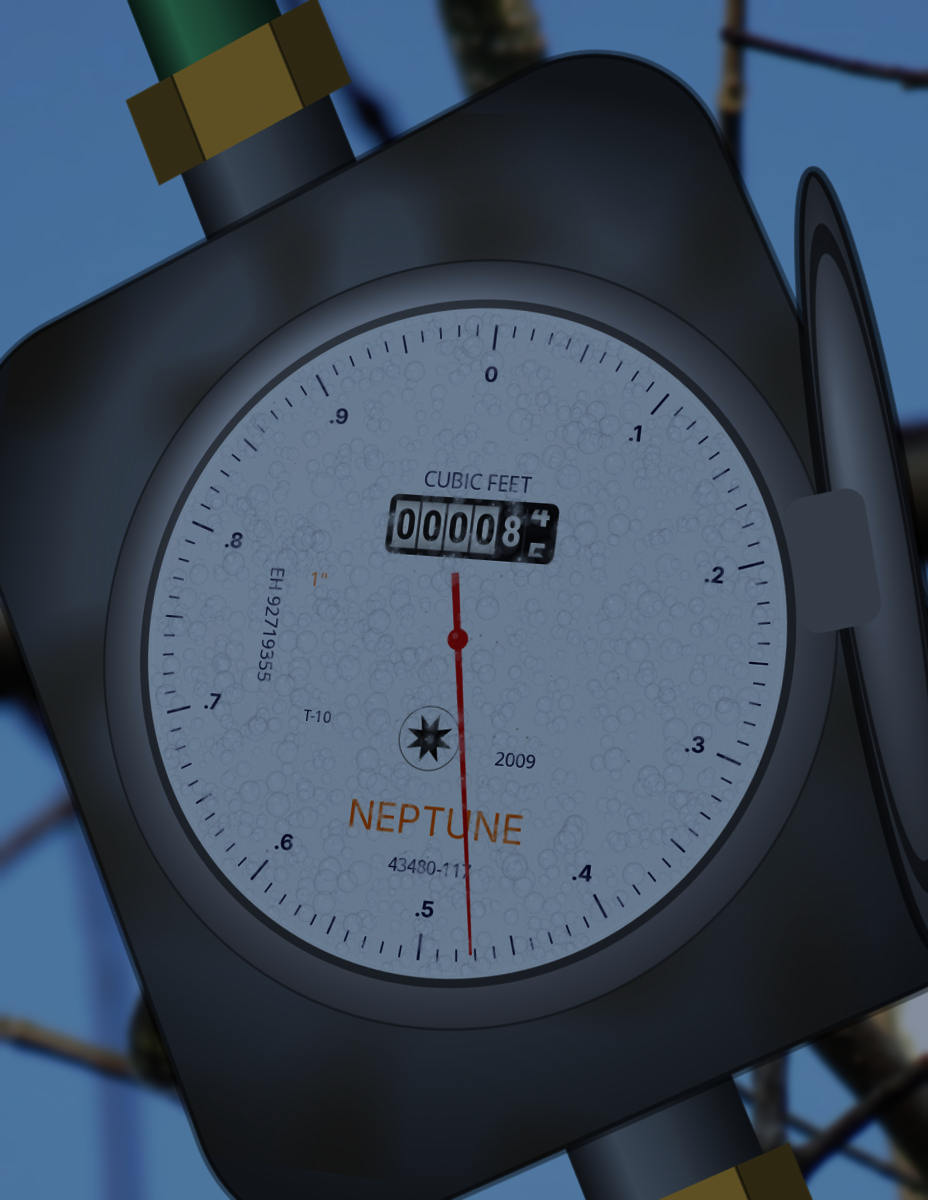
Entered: 84.47
